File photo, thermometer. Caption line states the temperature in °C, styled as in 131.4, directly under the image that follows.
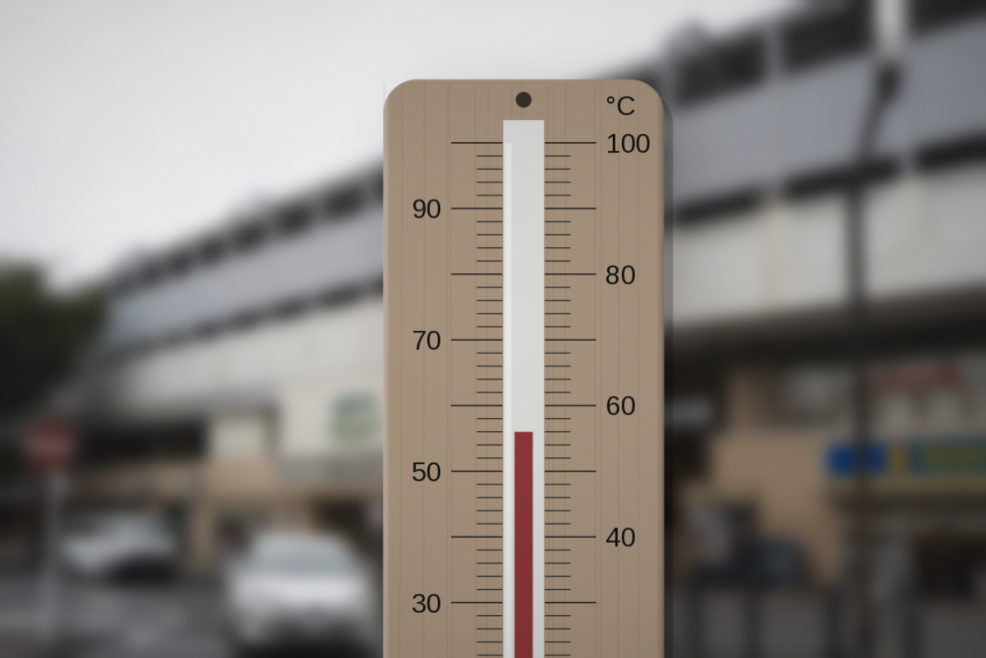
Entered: 56
